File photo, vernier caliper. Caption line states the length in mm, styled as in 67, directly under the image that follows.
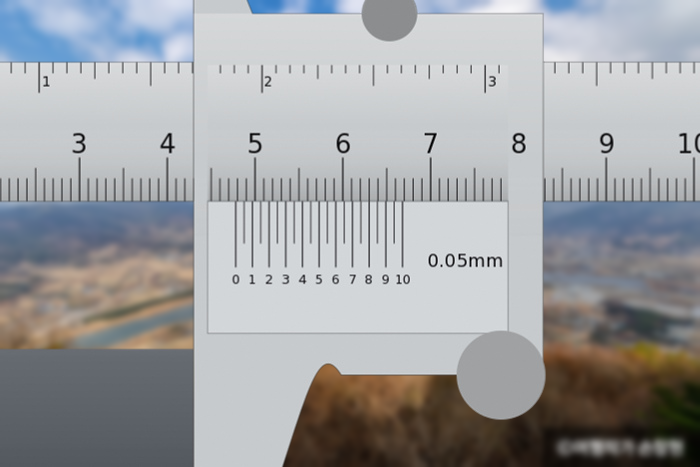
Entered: 47.8
